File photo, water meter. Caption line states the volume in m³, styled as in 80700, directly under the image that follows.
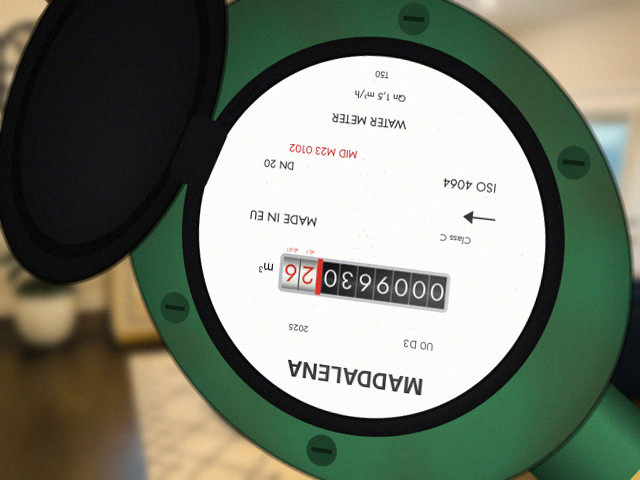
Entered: 9630.26
